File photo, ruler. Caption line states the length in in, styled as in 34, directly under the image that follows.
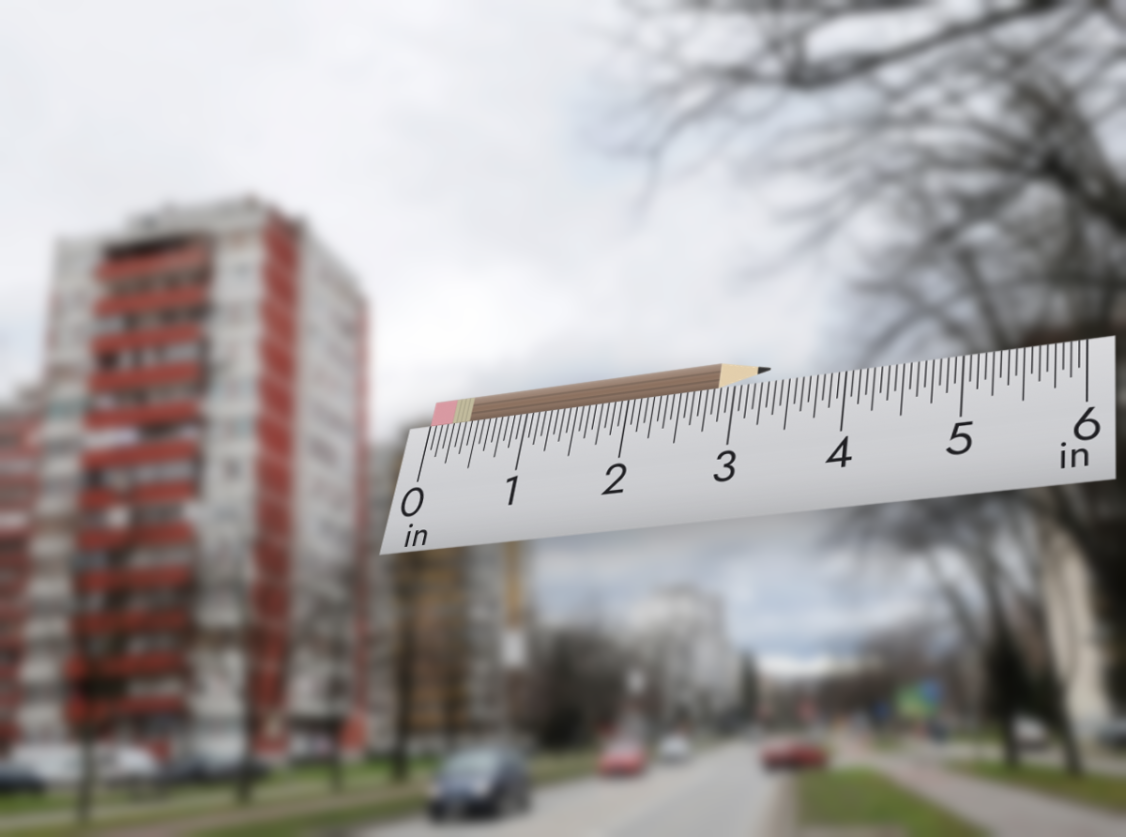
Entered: 3.3125
